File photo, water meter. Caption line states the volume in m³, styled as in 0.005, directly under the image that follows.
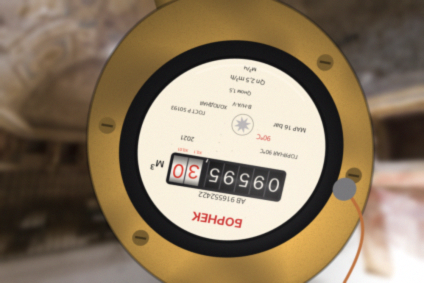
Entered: 9595.30
